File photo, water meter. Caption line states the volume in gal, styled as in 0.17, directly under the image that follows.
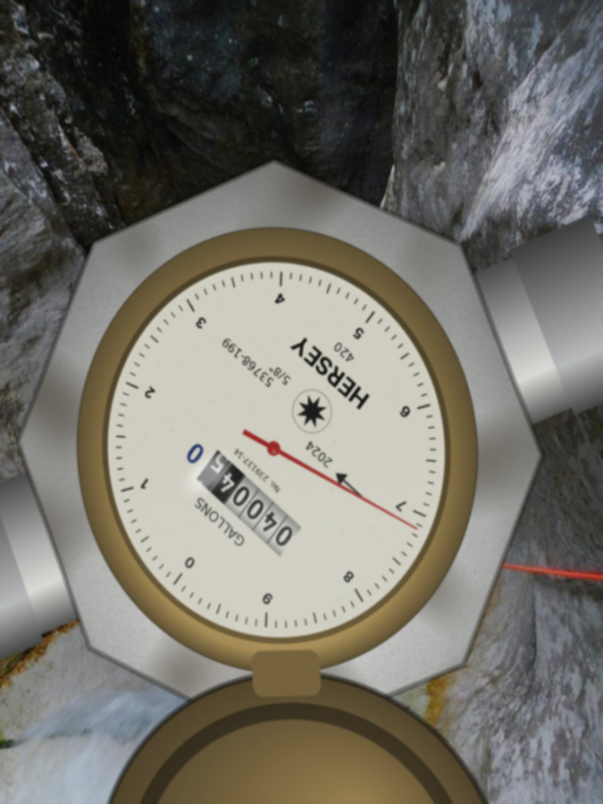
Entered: 400447.1
